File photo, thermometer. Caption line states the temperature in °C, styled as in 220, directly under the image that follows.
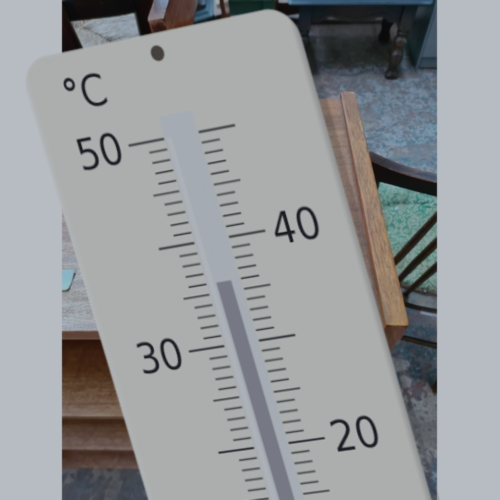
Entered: 36
